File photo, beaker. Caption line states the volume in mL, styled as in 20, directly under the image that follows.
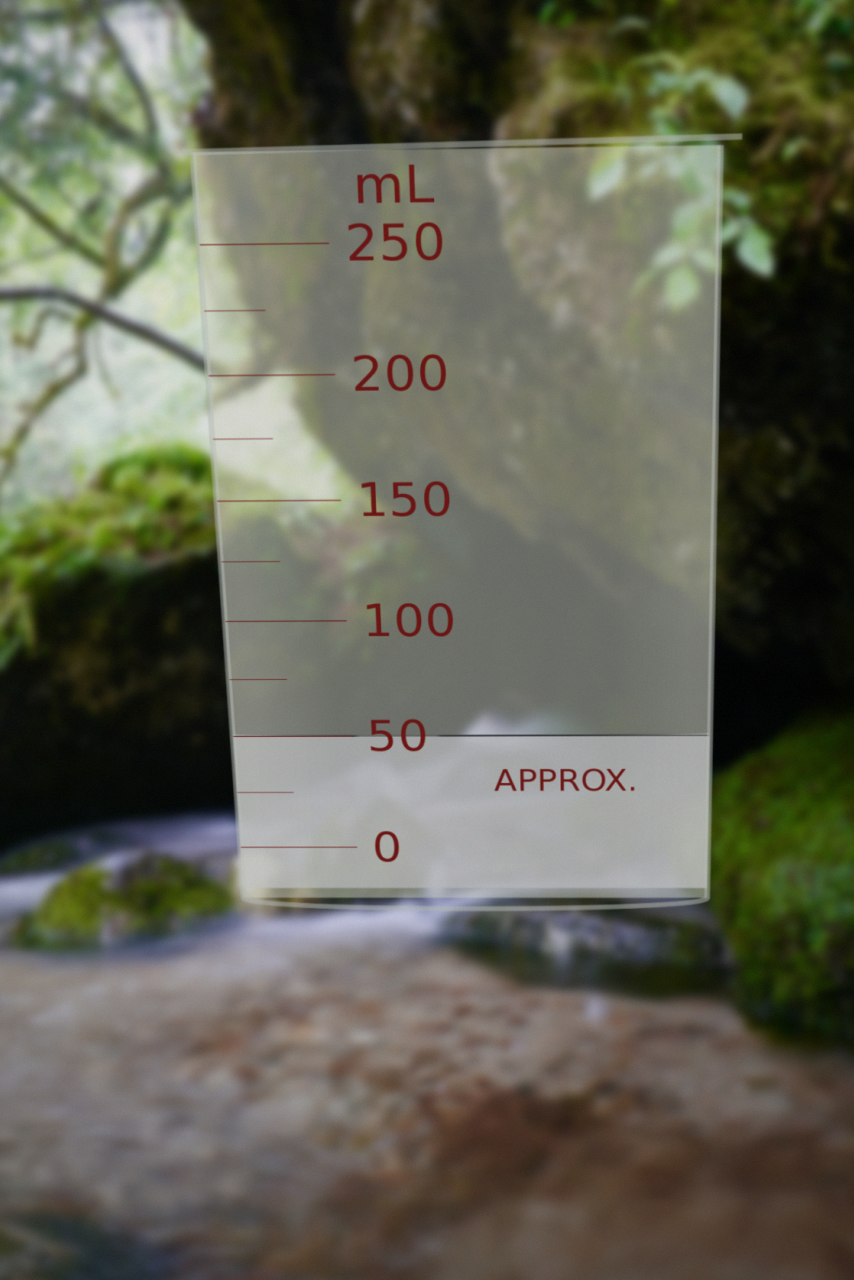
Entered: 50
